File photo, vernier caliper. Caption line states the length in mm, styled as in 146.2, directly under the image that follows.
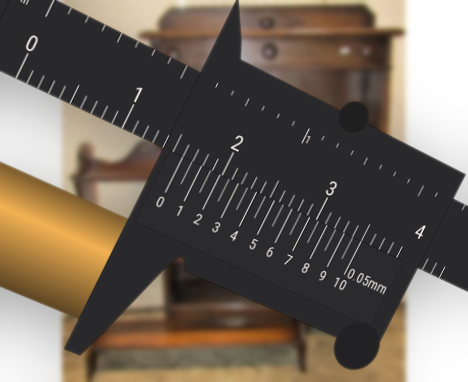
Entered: 16.0
